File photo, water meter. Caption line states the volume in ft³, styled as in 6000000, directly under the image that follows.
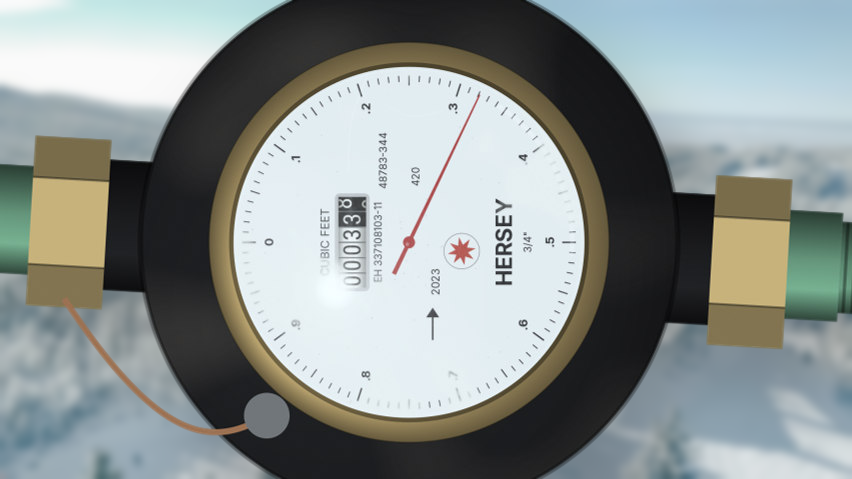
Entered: 338.32
